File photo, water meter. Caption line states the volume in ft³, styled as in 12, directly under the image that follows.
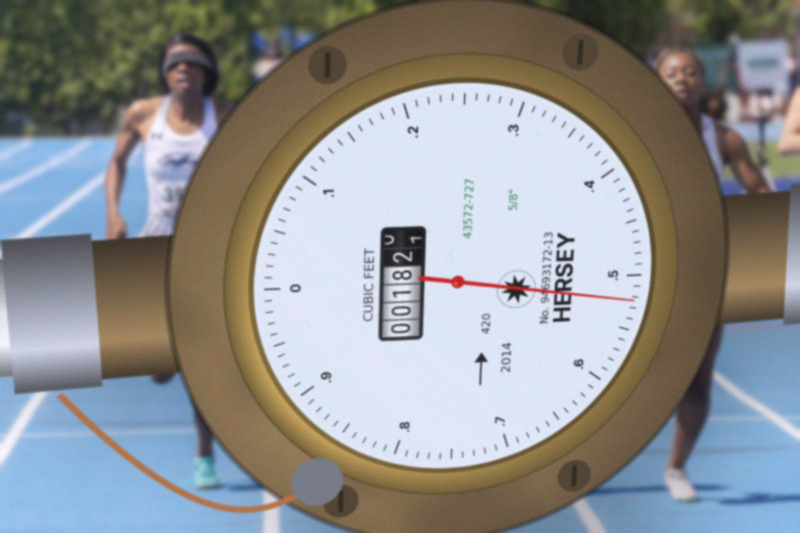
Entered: 1820.52
